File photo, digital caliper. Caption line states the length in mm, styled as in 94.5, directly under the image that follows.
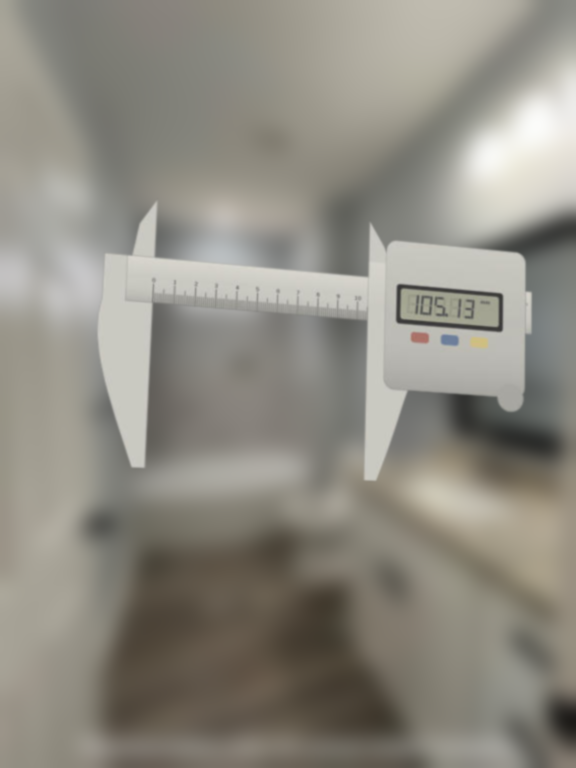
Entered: 105.13
